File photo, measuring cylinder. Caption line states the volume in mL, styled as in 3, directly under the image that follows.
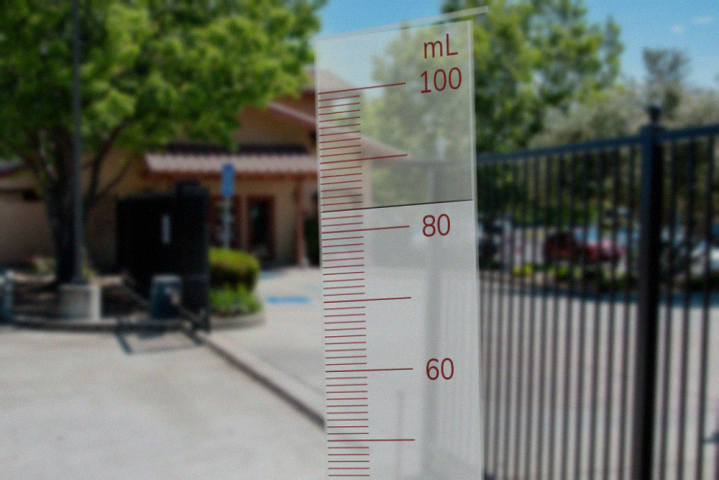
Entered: 83
